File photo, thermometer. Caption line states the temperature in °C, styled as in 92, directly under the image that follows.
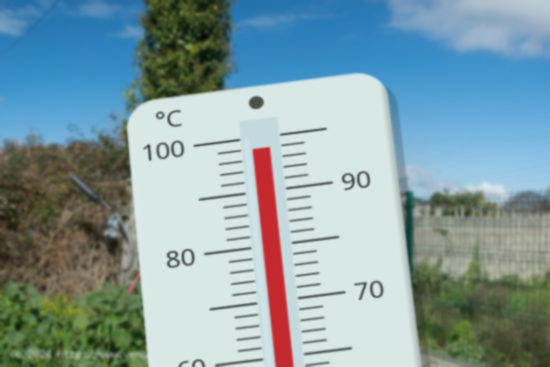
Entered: 98
